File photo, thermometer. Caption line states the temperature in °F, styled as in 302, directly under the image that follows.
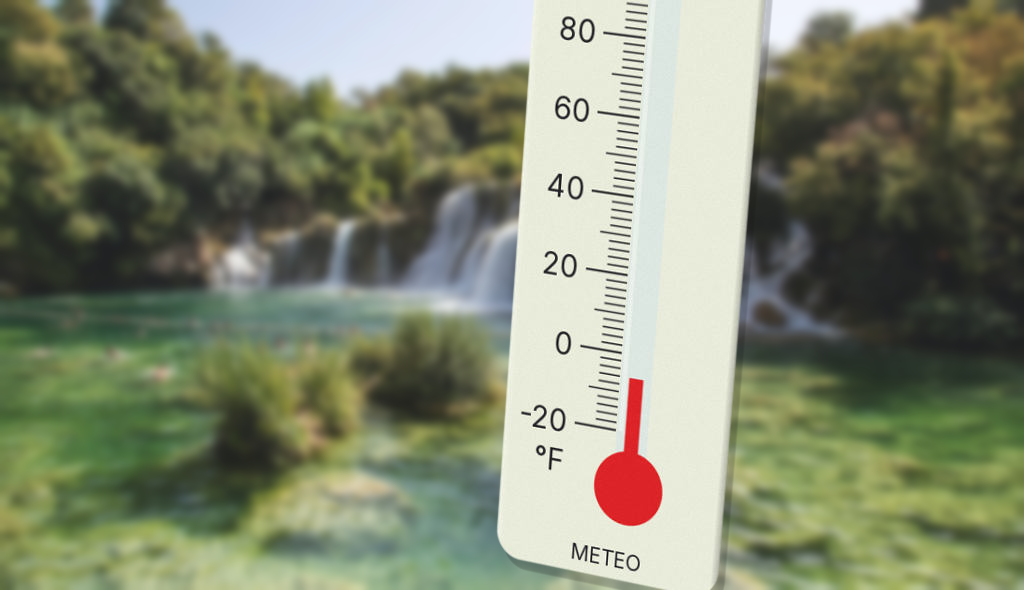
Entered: -6
